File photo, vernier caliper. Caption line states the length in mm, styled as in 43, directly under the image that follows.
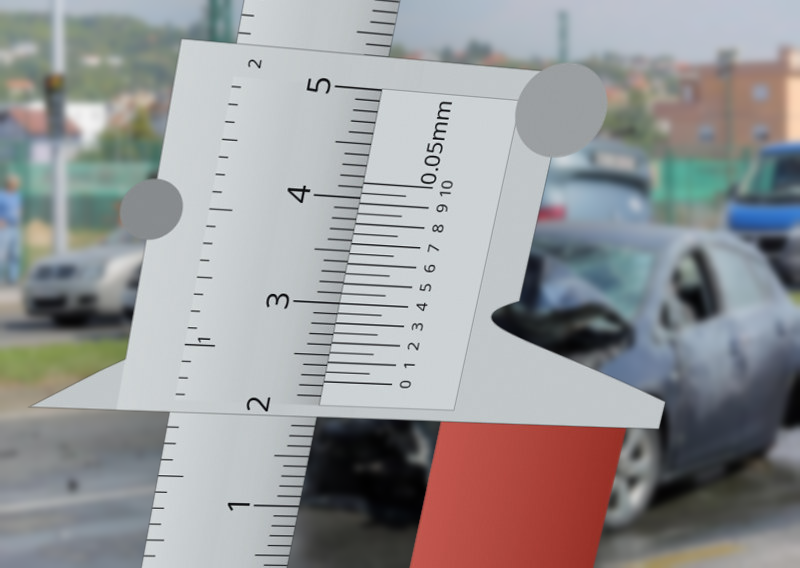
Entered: 22.4
